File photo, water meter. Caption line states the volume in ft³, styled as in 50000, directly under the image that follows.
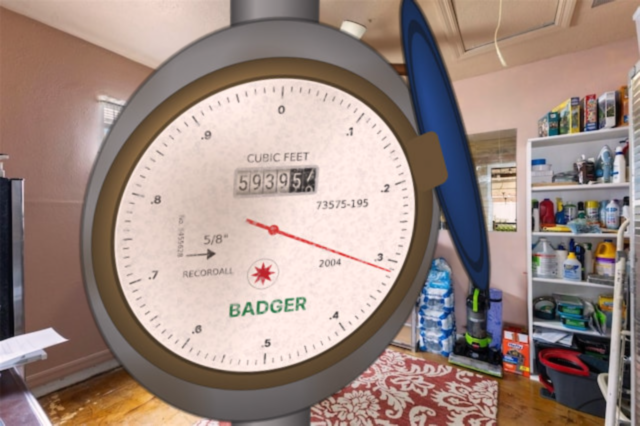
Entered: 593957.31
